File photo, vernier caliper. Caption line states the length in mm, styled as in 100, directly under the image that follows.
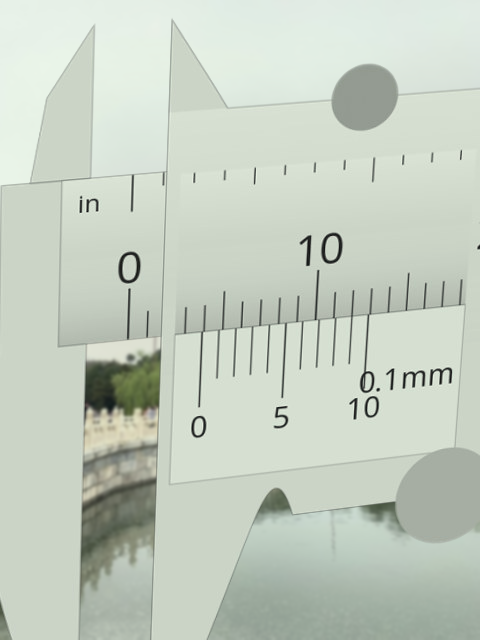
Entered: 3.9
